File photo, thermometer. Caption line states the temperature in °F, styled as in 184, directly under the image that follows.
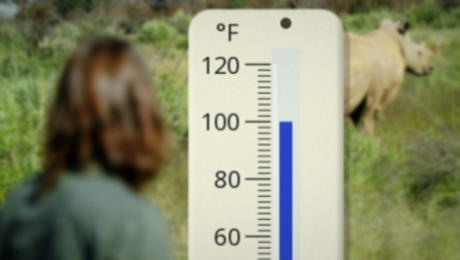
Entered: 100
